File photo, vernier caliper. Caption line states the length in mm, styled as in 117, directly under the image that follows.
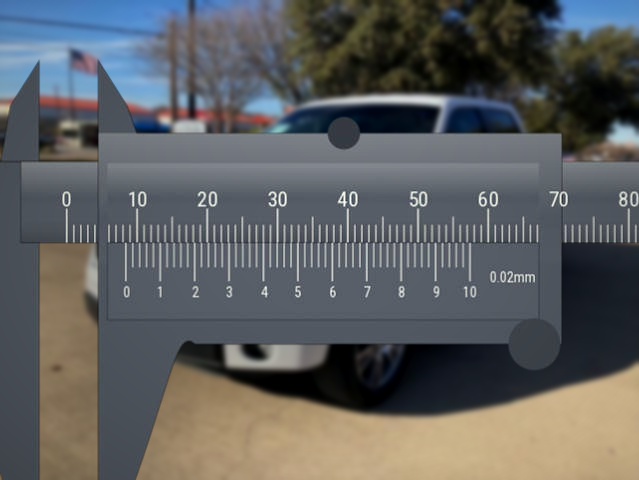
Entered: 8.4
